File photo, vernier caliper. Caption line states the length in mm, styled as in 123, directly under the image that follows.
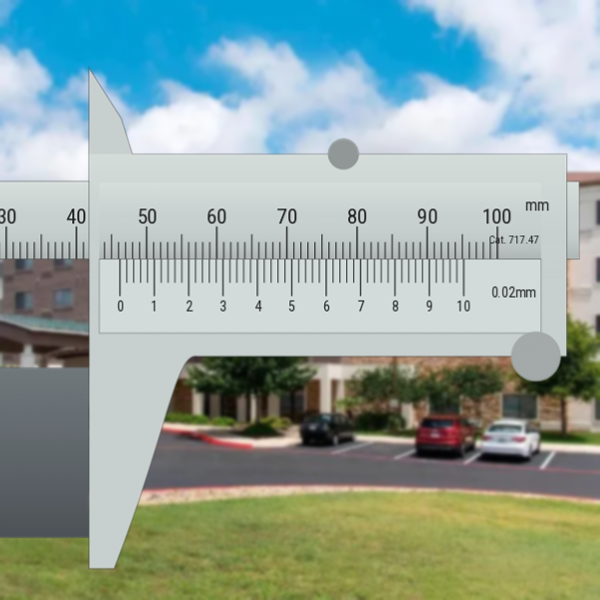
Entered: 46.2
